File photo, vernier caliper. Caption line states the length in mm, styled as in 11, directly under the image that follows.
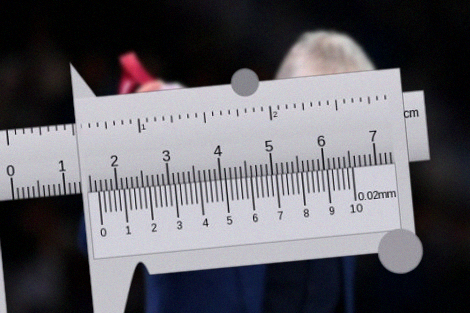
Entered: 16.5
